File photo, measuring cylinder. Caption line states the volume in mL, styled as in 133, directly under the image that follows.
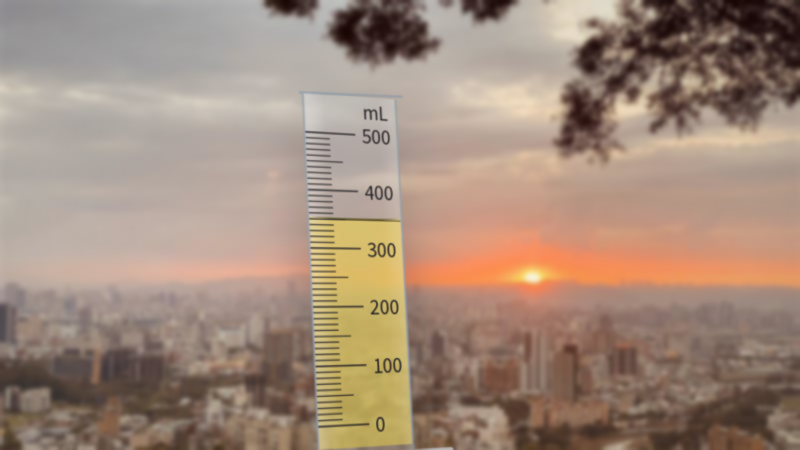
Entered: 350
